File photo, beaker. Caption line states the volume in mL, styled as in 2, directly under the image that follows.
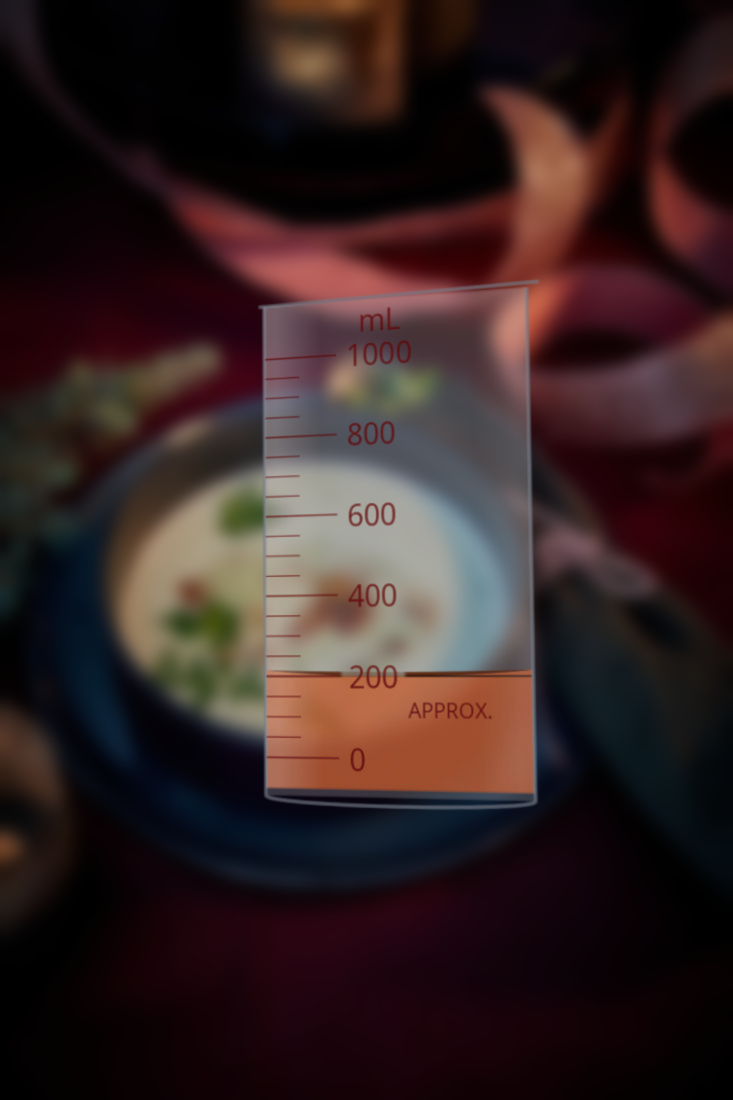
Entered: 200
